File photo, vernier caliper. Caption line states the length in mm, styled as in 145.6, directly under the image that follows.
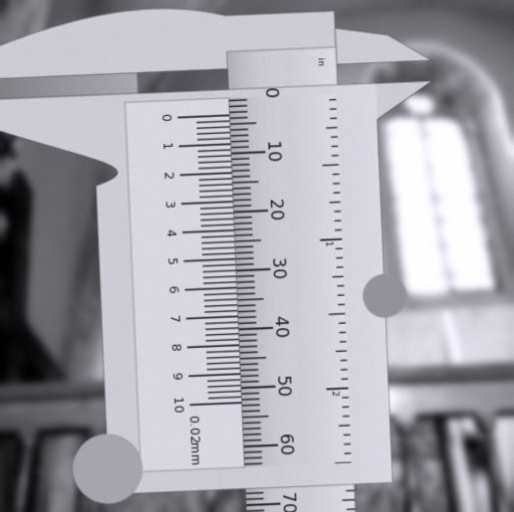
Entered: 3.5
